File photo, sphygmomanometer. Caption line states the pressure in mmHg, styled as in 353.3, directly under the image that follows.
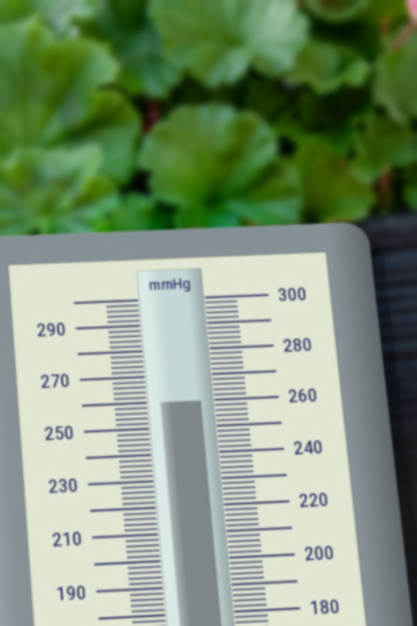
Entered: 260
